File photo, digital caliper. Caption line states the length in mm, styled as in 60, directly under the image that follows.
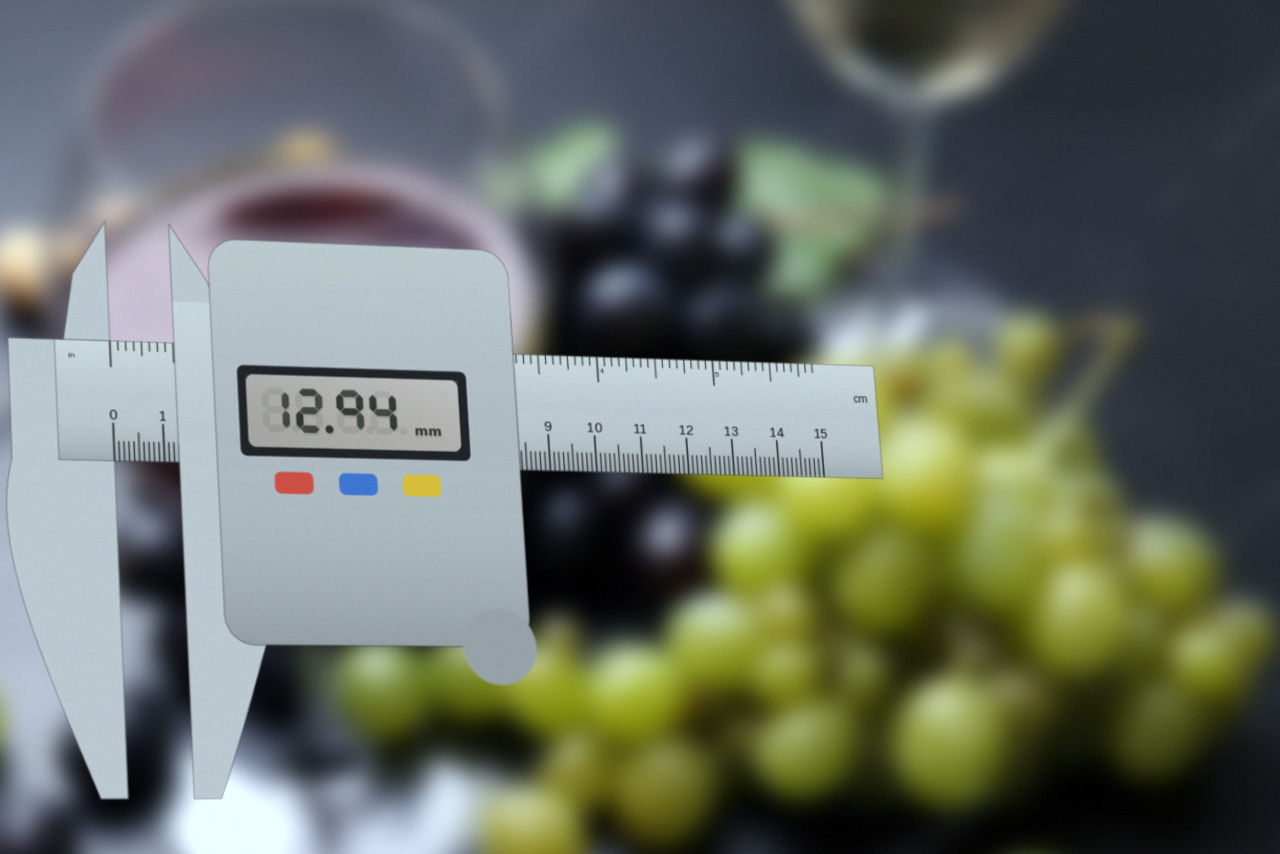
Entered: 12.94
